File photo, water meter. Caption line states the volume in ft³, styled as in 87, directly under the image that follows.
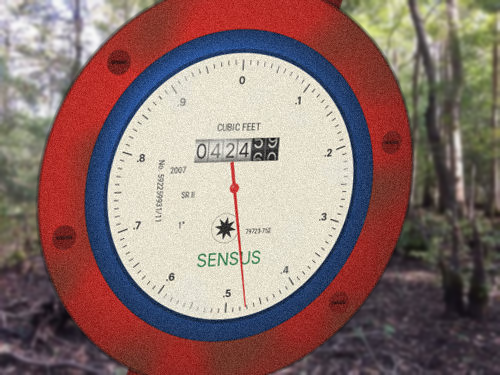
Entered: 42459.47
